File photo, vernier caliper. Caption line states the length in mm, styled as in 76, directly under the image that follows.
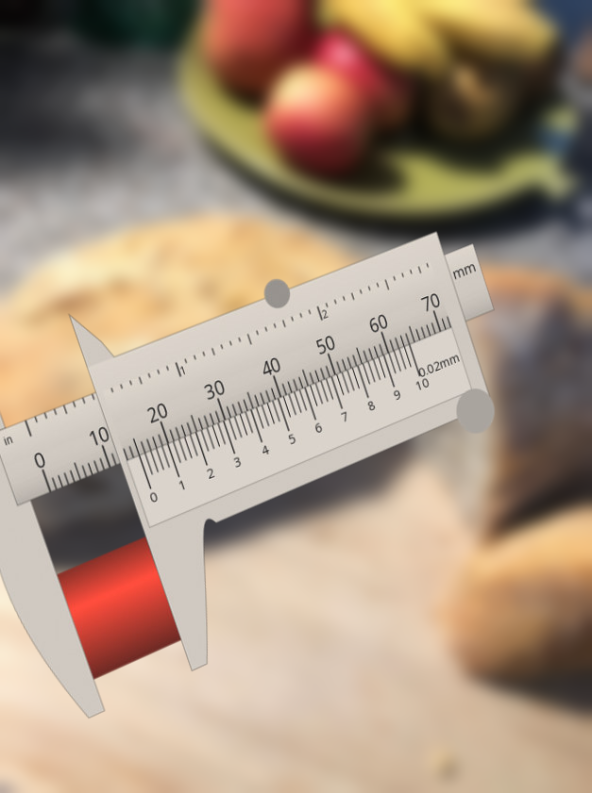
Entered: 15.0
